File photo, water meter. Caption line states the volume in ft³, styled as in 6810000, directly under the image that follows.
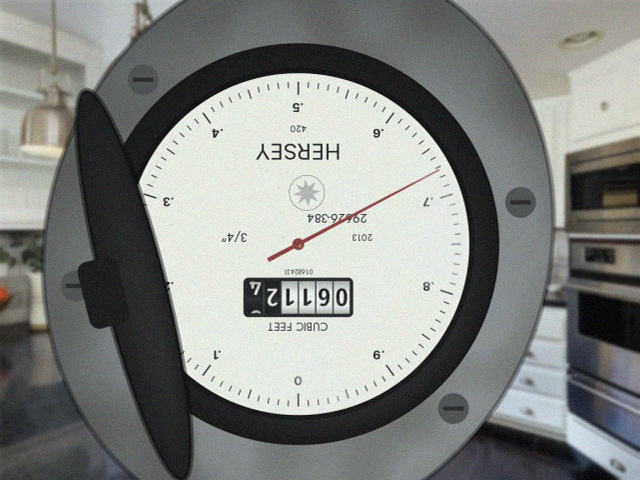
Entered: 61123.67
